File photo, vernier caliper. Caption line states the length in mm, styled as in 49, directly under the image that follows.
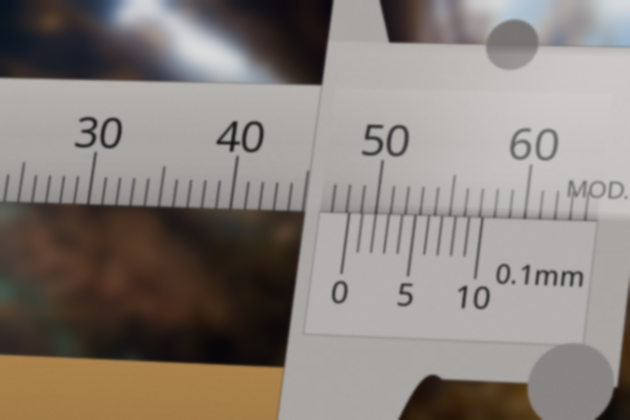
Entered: 48.2
